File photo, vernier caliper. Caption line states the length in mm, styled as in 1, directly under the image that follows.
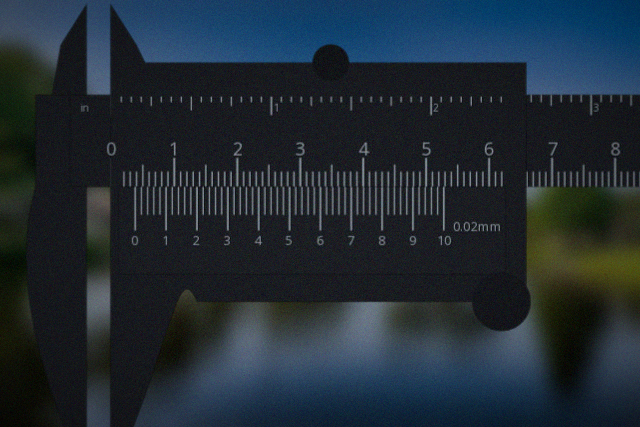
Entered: 3.8
